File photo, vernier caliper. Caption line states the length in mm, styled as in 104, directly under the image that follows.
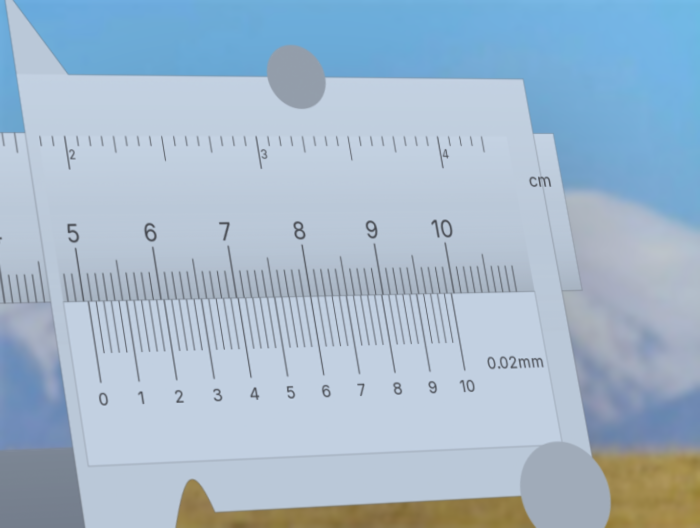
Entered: 50.6
